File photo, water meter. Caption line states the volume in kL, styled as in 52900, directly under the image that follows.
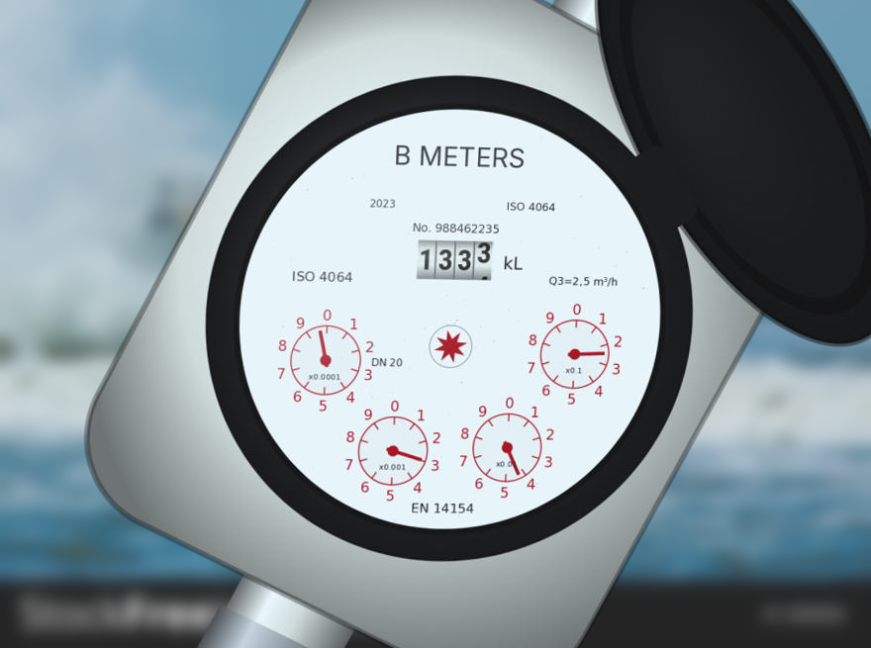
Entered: 1333.2429
